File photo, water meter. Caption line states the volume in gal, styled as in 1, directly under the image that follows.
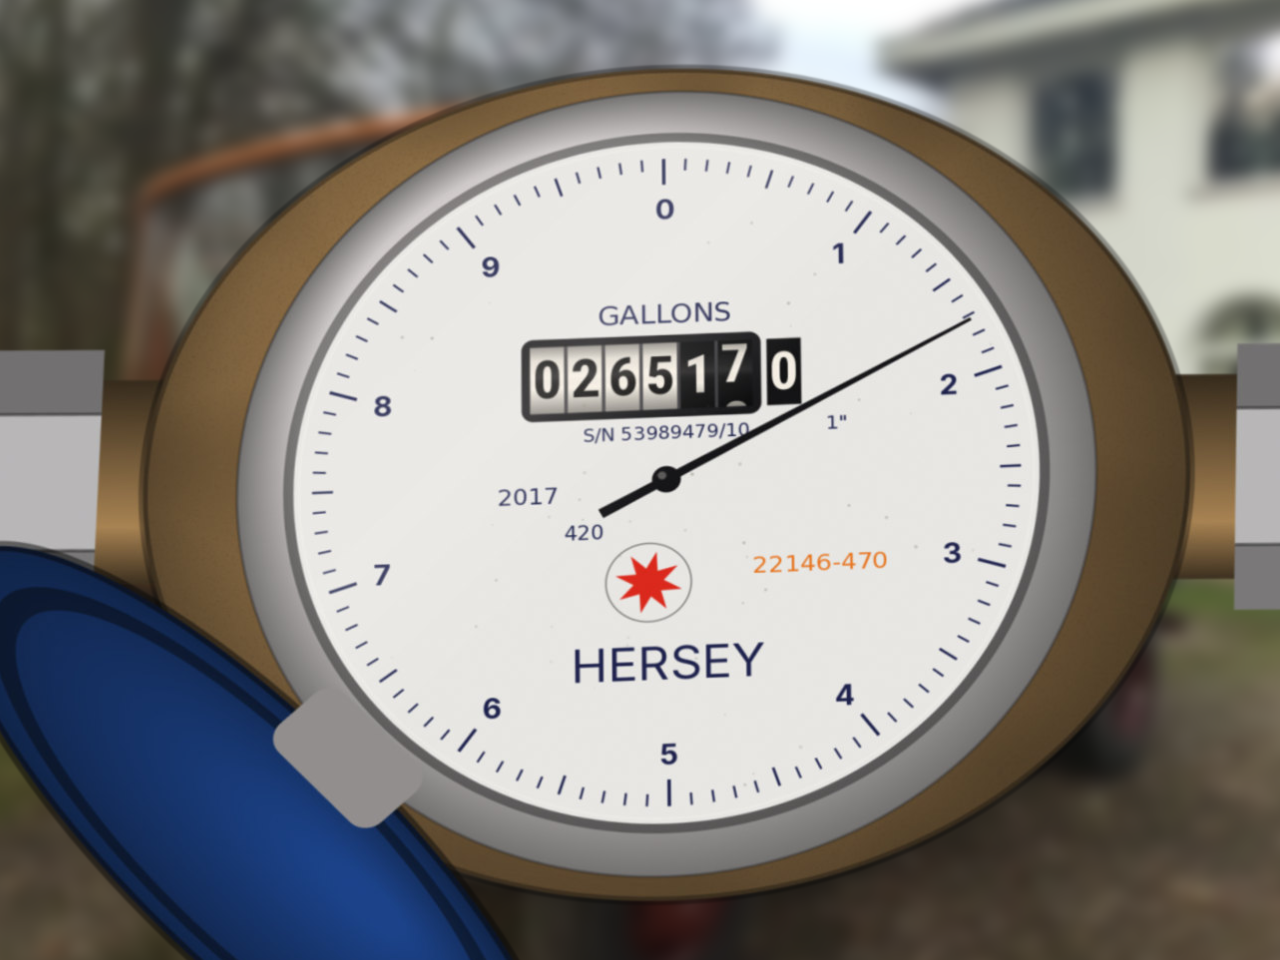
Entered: 265171.7
